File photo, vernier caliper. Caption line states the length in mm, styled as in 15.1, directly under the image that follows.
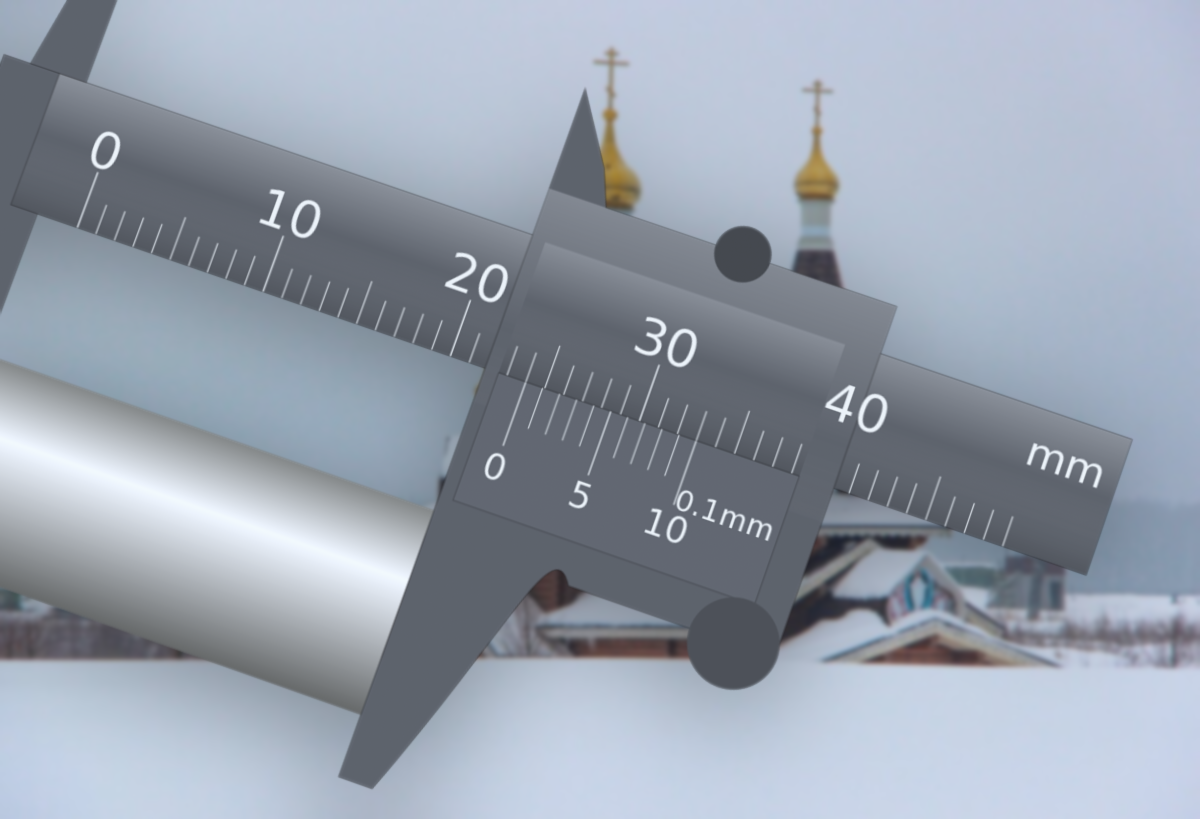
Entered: 24.0
